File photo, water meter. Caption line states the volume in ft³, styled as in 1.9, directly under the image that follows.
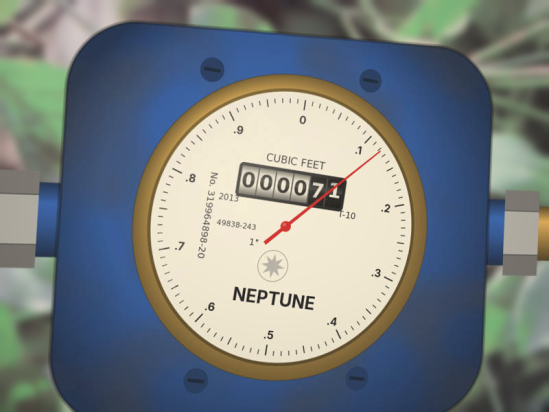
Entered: 71.12
